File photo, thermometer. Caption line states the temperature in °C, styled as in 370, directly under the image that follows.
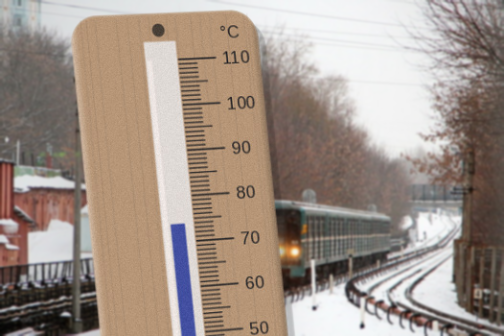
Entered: 74
